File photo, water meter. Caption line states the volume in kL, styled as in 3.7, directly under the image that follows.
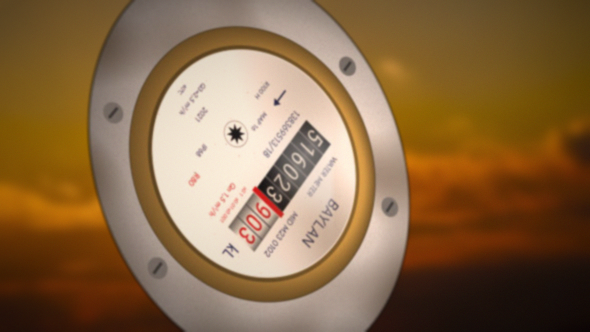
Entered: 516023.903
